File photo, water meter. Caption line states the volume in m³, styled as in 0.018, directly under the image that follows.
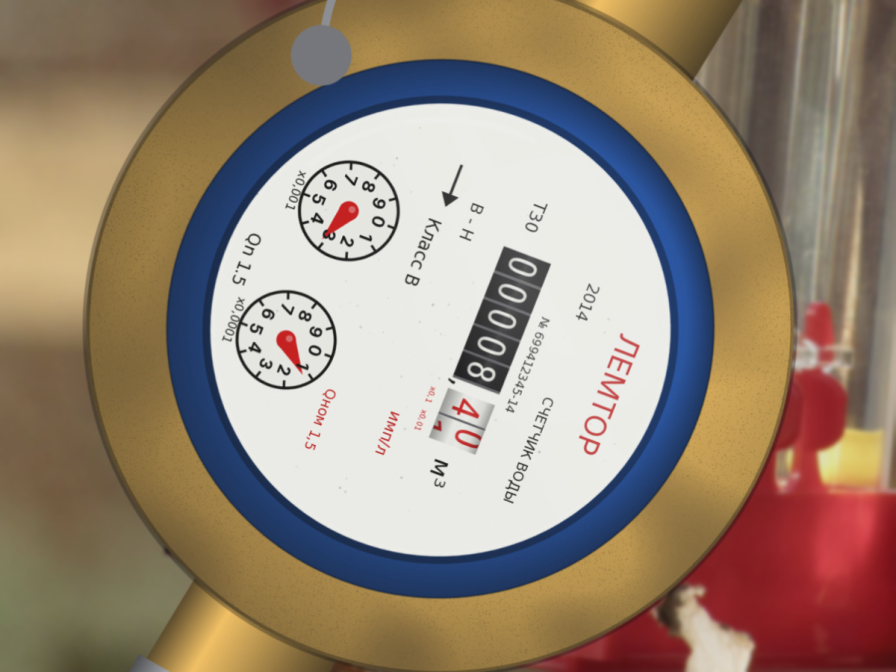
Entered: 8.4031
